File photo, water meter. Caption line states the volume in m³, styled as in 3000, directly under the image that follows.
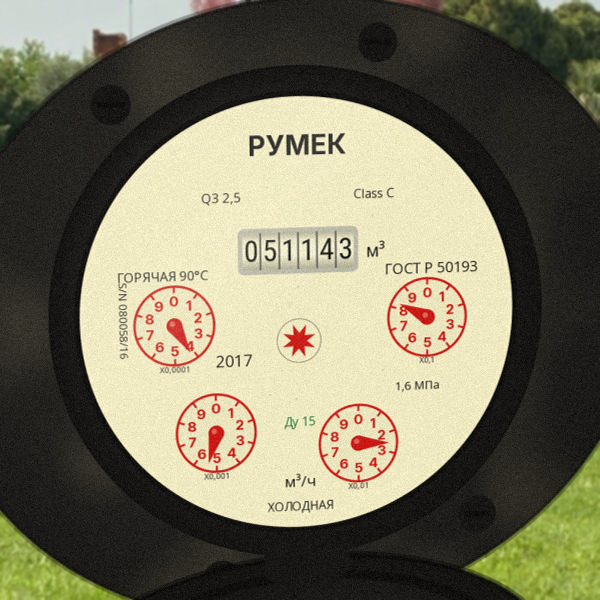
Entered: 51143.8254
